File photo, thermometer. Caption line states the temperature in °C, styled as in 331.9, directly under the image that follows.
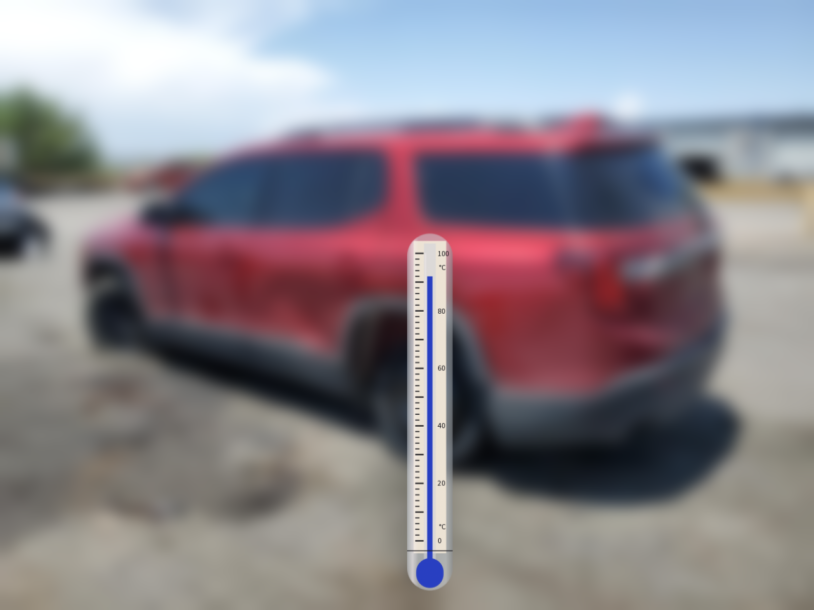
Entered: 92
